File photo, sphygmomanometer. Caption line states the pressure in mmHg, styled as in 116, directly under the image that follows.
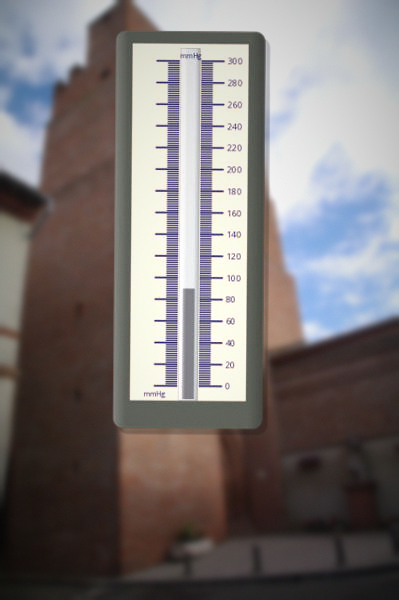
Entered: 90
